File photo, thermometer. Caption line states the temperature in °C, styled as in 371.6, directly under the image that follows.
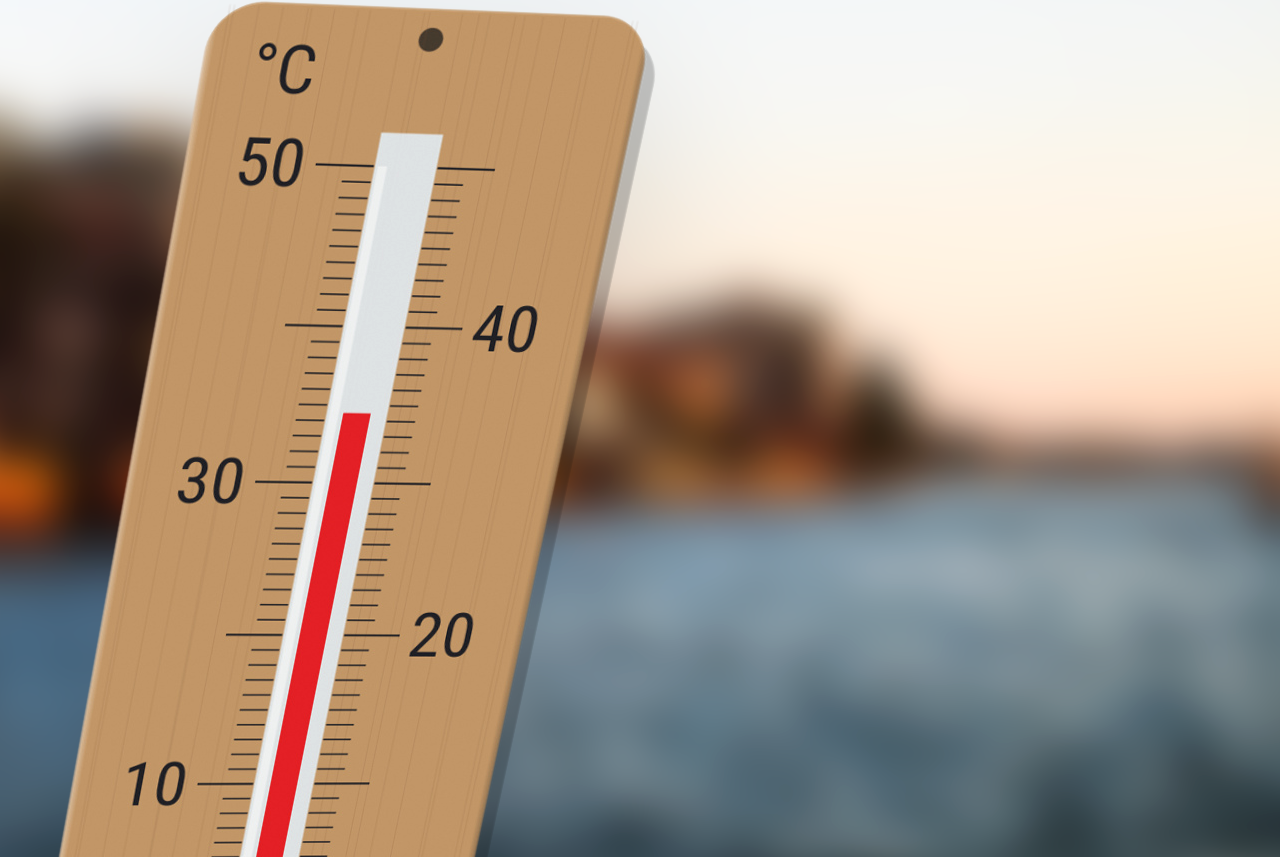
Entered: 34.5
